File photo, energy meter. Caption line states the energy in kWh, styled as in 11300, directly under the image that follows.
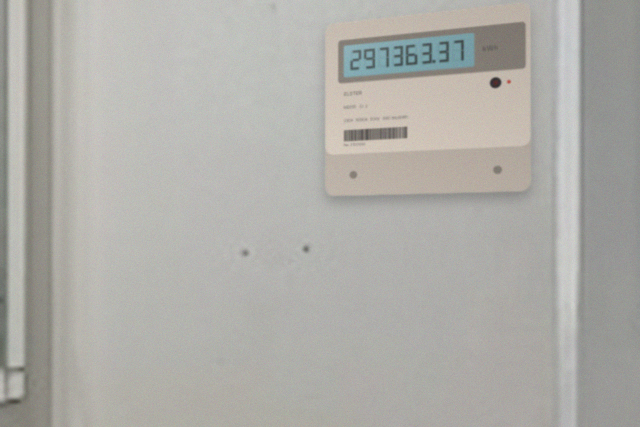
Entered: 297363.37
